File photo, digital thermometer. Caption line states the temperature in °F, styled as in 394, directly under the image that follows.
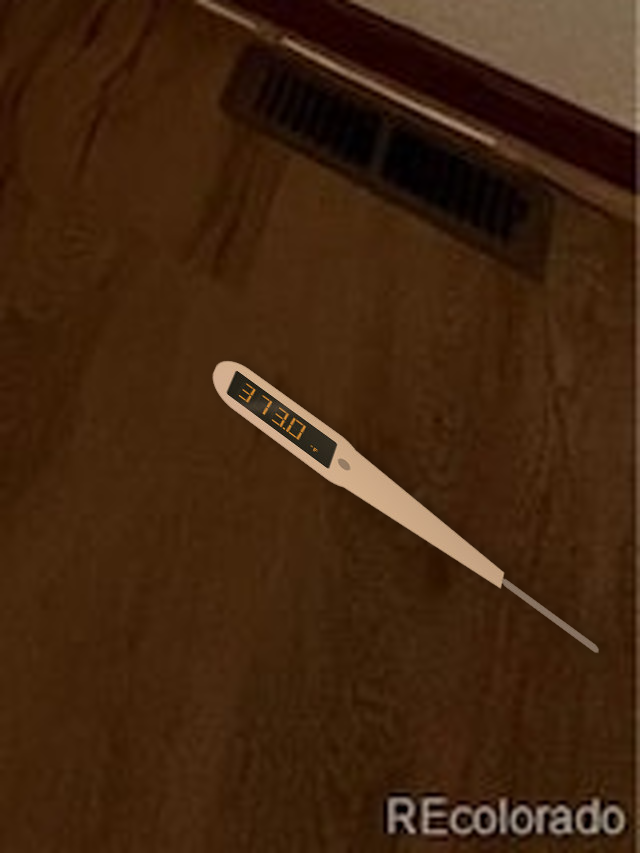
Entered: 373.0
